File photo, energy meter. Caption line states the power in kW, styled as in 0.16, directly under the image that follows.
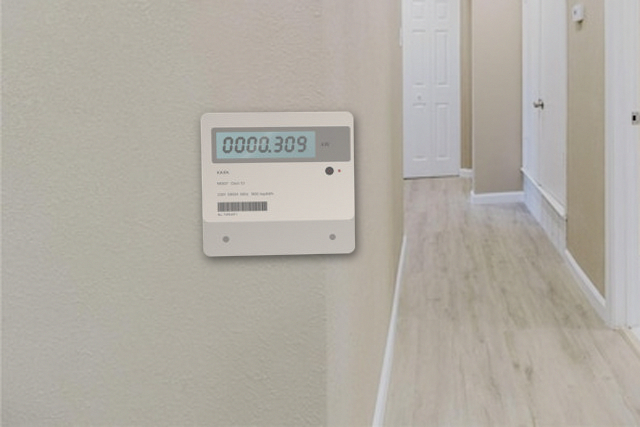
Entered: 0.309
